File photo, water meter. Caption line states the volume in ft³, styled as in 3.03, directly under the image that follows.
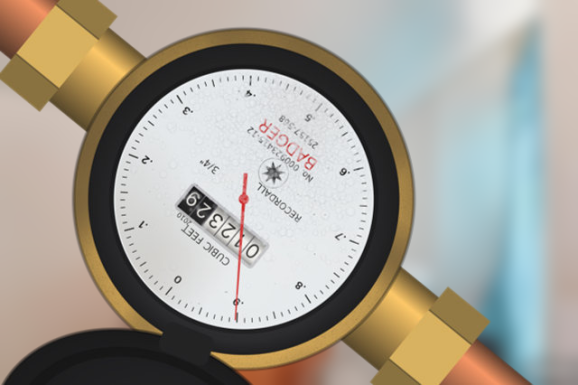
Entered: 12328.90
